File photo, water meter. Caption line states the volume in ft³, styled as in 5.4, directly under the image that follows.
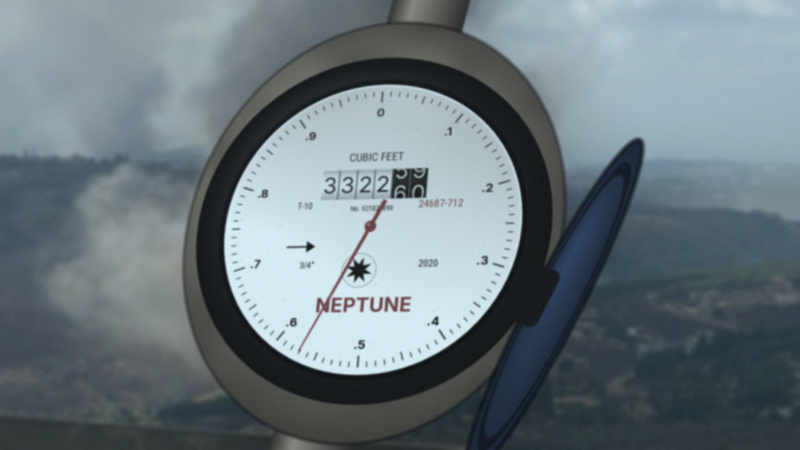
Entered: 332259.57
